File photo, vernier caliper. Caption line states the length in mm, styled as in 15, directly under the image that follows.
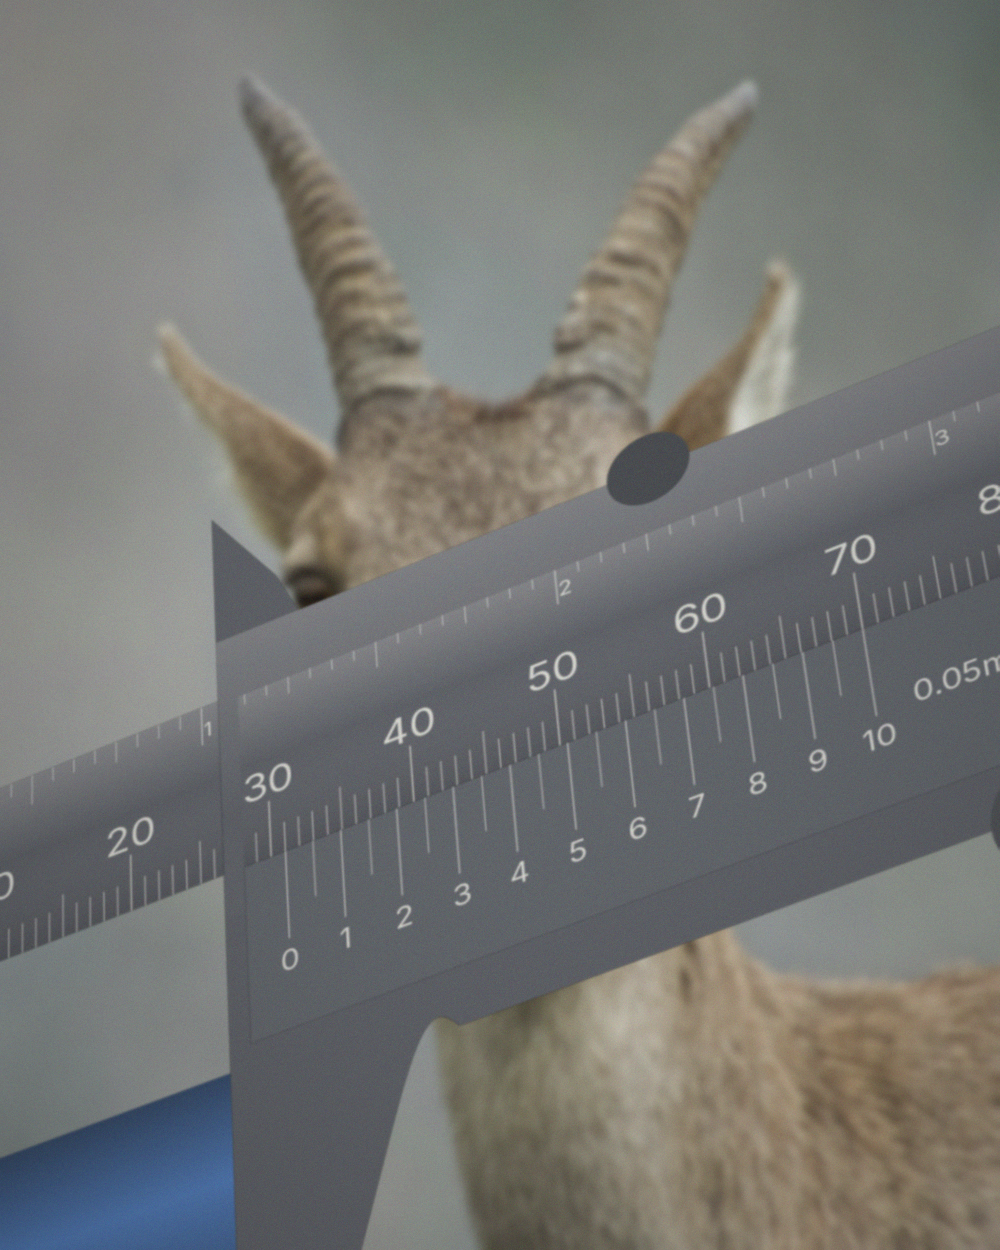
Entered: 31.0
